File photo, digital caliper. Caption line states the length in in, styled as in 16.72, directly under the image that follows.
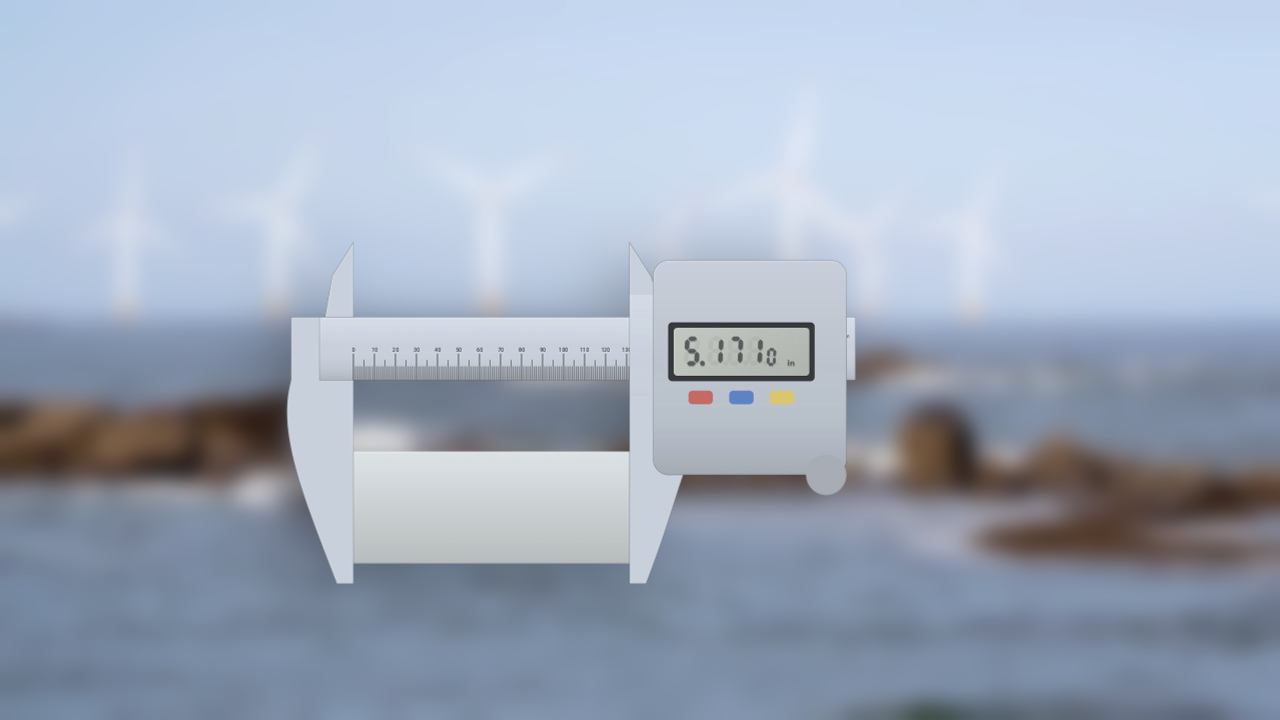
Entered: 5.1710
